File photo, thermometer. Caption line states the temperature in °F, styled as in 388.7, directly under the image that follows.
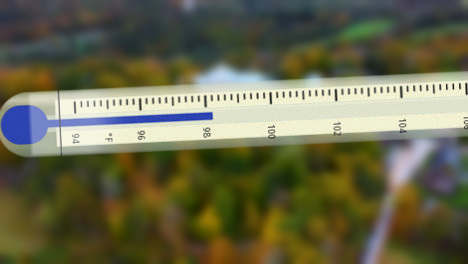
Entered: 98.2
